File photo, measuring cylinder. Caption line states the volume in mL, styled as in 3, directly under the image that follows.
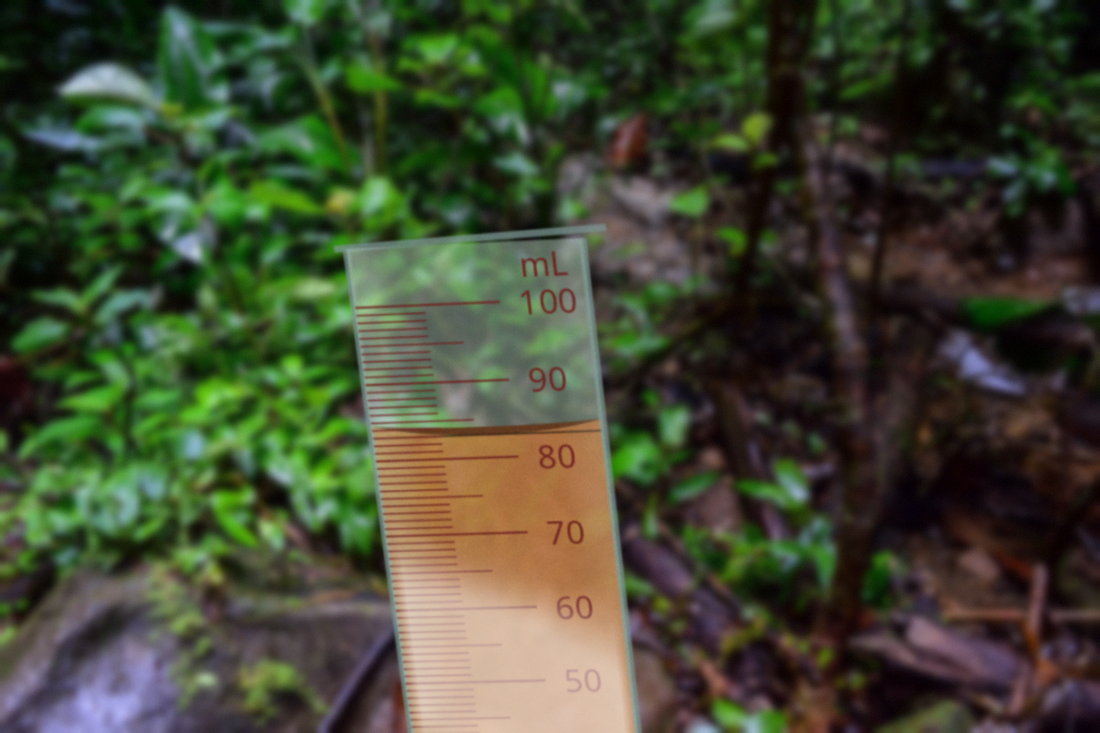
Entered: 83
